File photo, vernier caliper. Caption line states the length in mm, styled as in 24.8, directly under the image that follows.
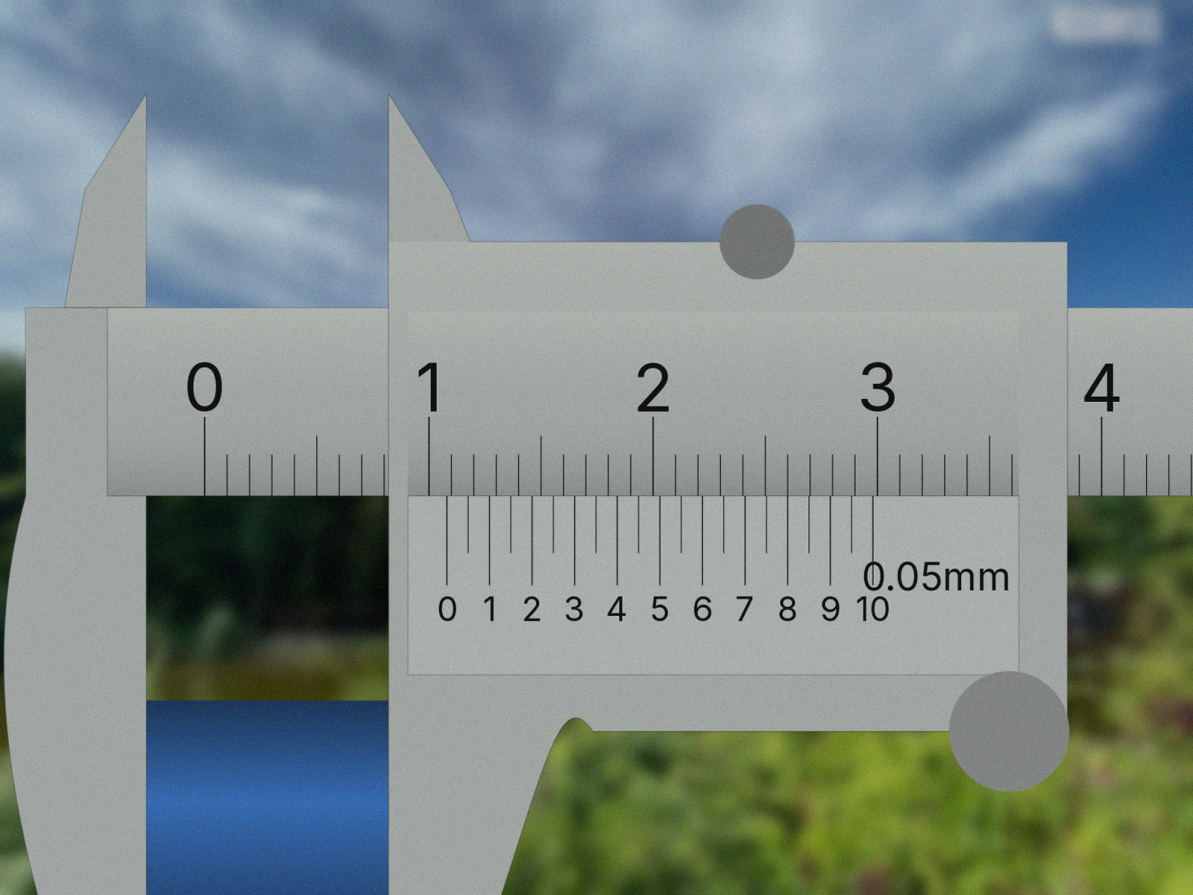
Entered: 10.80
